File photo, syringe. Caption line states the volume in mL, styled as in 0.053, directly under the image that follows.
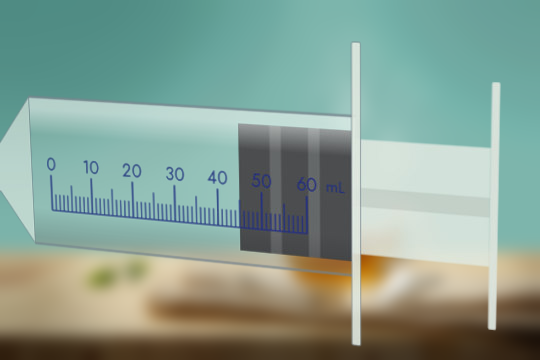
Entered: 45
